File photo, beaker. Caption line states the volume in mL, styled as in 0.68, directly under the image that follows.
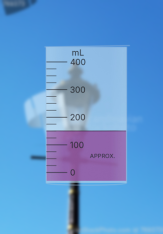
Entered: 150
